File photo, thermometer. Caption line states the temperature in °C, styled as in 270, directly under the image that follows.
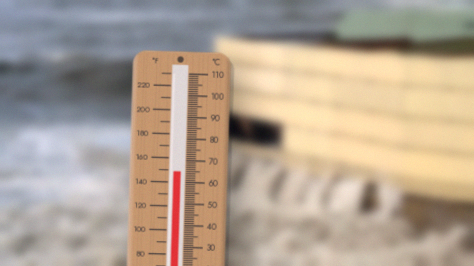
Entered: 65
